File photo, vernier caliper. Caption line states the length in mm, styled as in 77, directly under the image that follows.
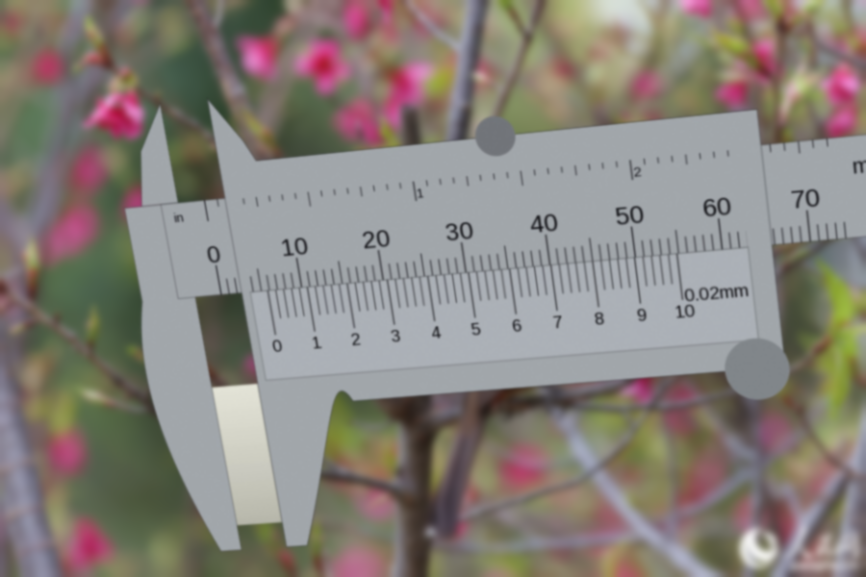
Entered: 5.8
